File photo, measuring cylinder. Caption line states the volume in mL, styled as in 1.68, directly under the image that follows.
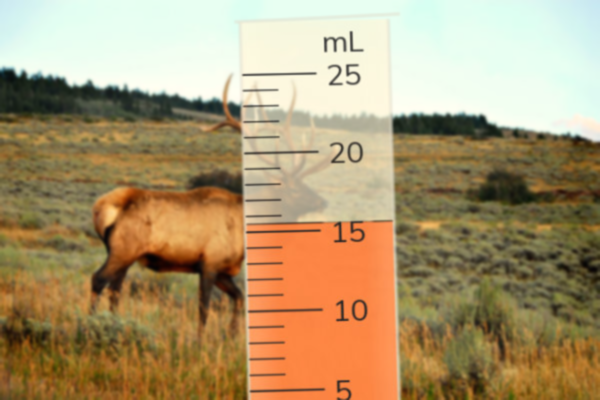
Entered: 15.5
